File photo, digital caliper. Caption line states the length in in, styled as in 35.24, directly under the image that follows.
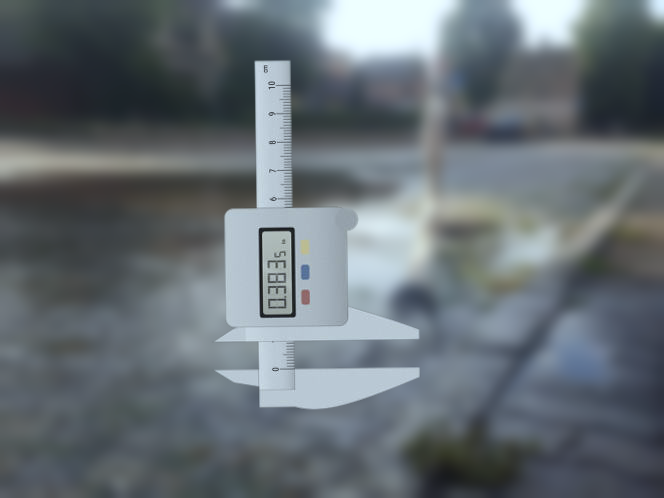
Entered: 0.3835
